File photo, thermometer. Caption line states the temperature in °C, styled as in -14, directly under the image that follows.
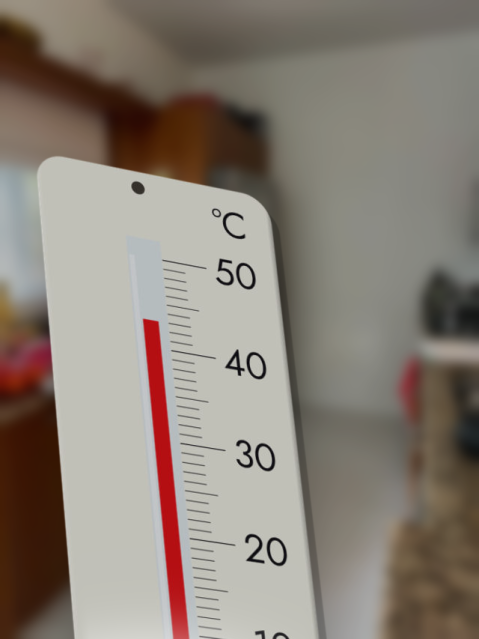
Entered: 43
